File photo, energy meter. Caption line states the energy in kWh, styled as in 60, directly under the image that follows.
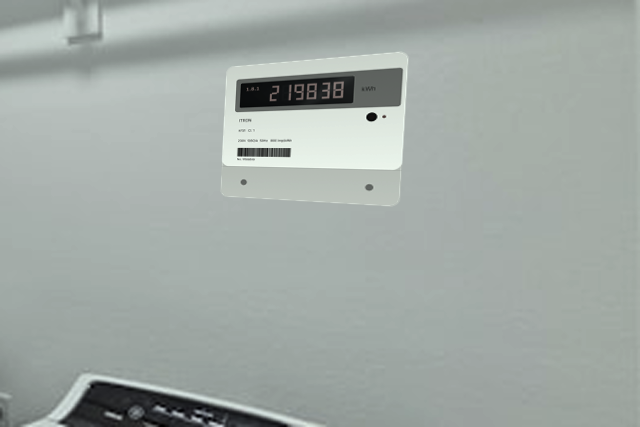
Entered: 219838
